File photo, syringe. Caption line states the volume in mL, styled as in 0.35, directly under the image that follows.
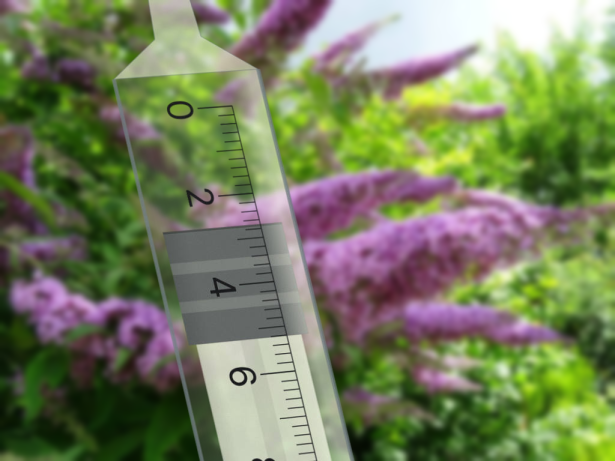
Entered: 2.7
